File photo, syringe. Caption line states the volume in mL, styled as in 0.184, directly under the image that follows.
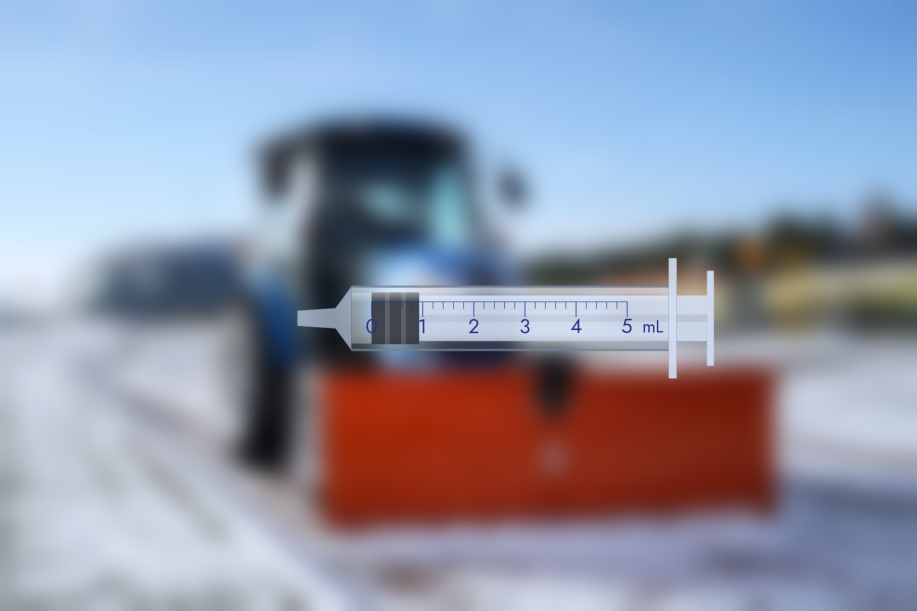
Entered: 0
